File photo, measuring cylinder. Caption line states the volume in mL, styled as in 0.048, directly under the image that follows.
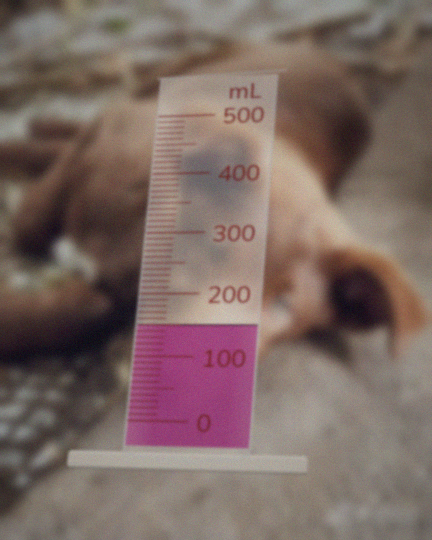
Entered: 150
